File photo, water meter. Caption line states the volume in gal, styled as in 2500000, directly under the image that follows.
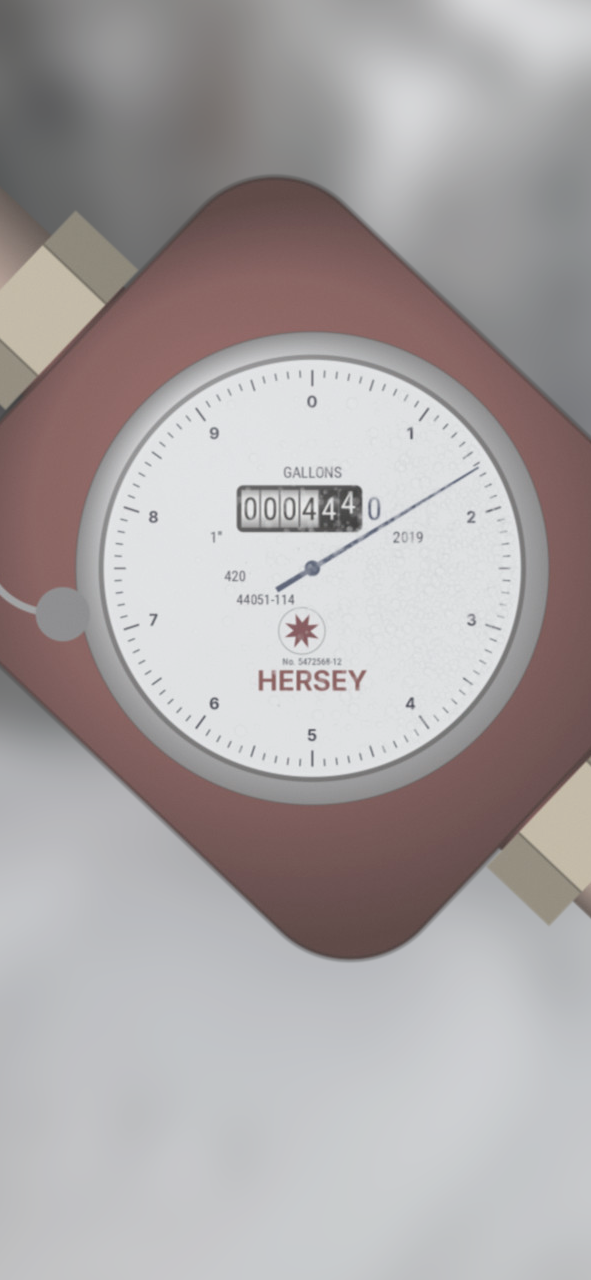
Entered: 4441.6
